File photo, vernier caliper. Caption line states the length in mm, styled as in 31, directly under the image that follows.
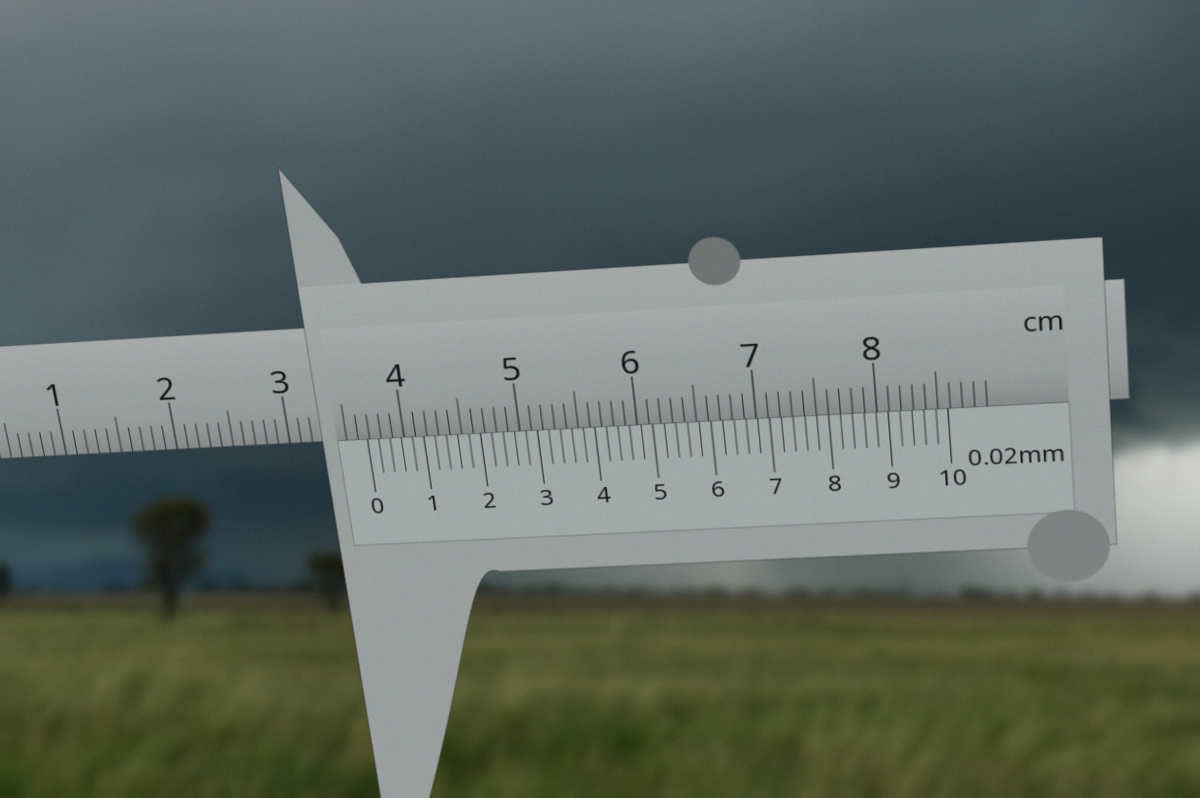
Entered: 36.8
